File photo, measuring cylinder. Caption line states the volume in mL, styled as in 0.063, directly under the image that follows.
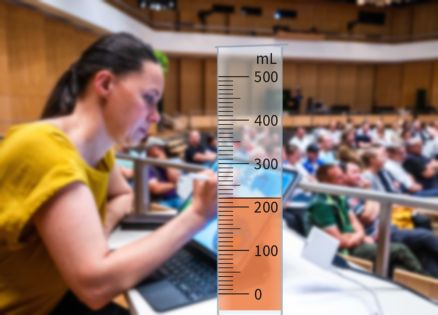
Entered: 220
